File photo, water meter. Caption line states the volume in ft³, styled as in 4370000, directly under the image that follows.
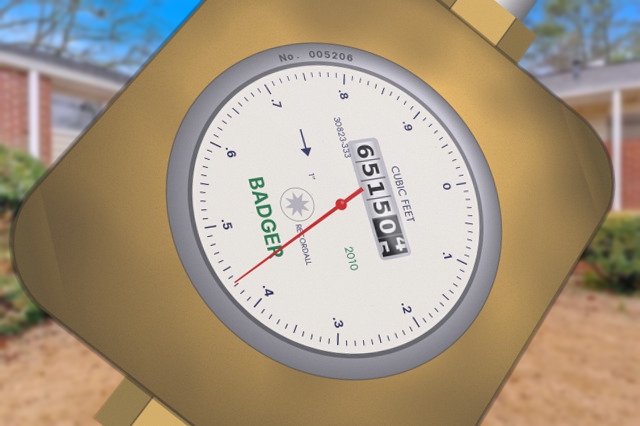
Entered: 651504.43
